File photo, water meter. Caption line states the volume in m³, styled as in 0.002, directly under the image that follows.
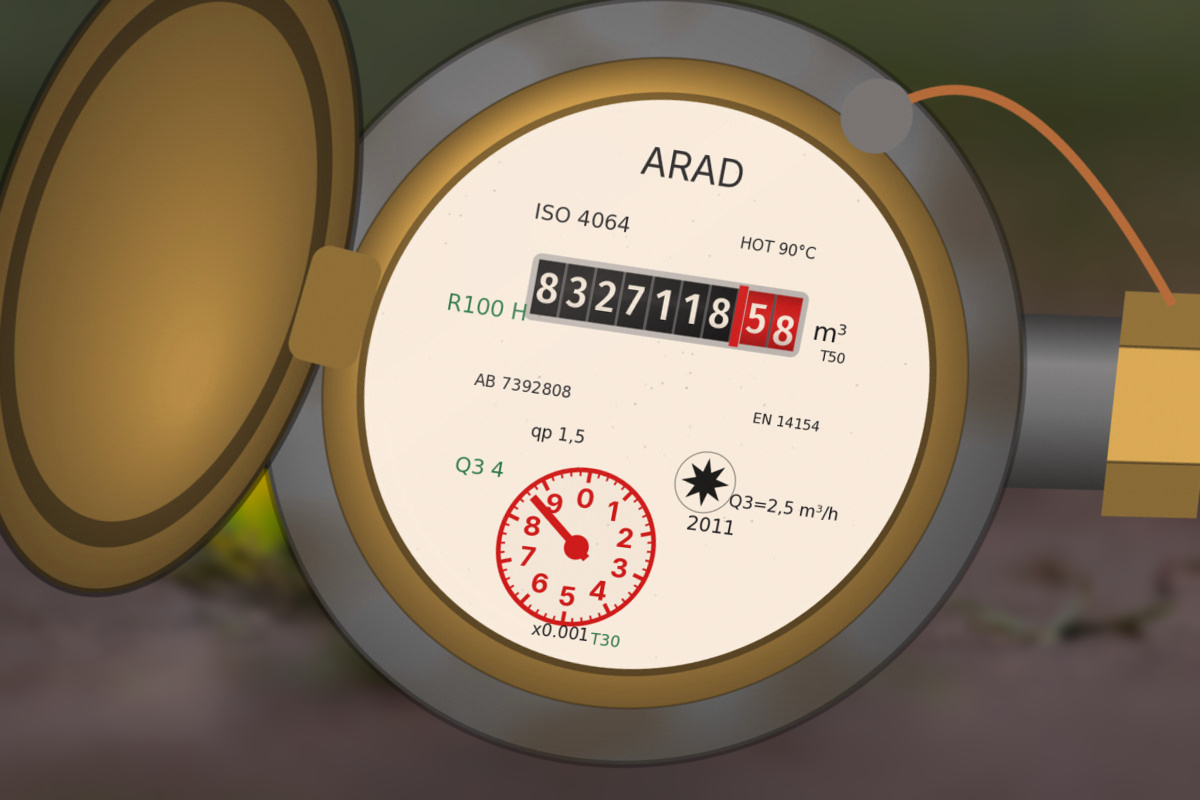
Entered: 8327118.578
